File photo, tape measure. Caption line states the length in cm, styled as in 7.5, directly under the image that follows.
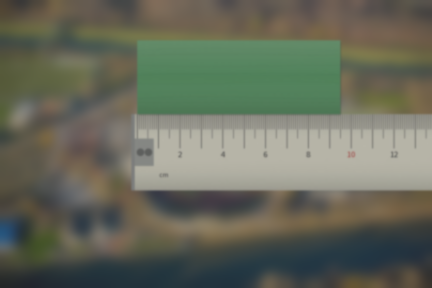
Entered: 9.5
